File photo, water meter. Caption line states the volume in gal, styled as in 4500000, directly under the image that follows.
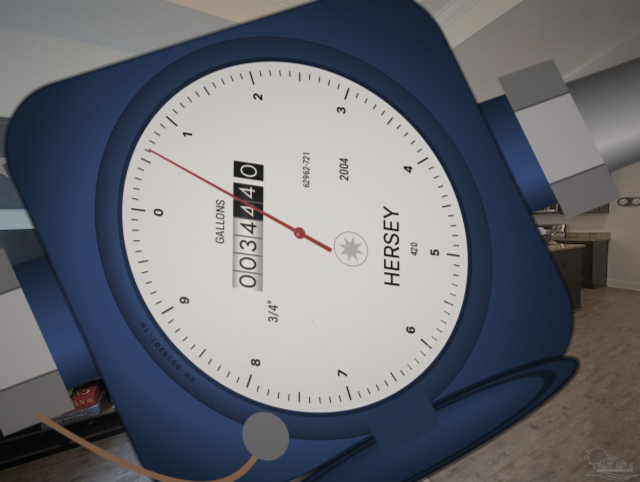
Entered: 34440.6
